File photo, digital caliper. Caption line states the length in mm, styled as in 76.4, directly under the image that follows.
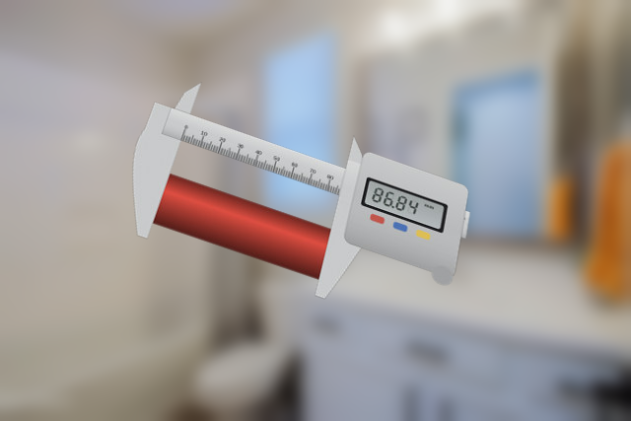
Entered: 86.84
